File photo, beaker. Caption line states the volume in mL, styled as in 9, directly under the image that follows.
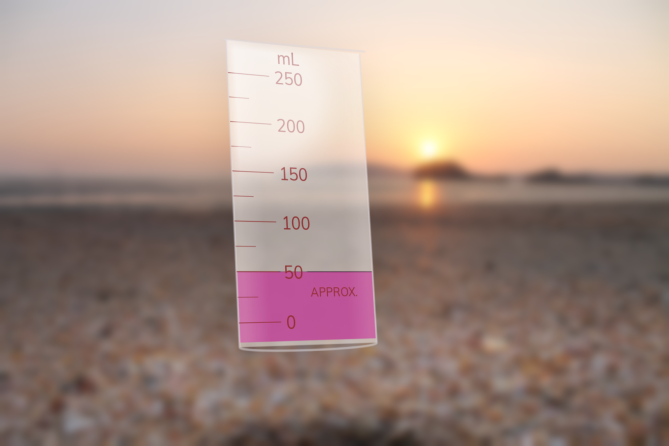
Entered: 50
